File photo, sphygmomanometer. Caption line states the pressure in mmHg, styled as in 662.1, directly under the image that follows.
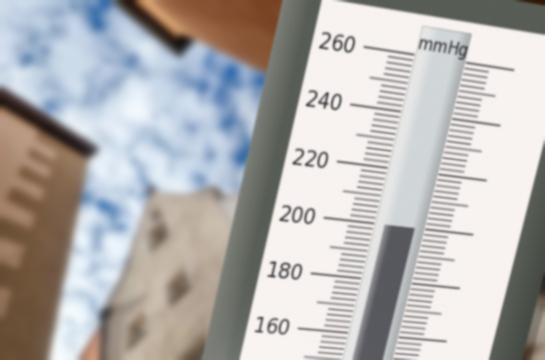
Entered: 200
